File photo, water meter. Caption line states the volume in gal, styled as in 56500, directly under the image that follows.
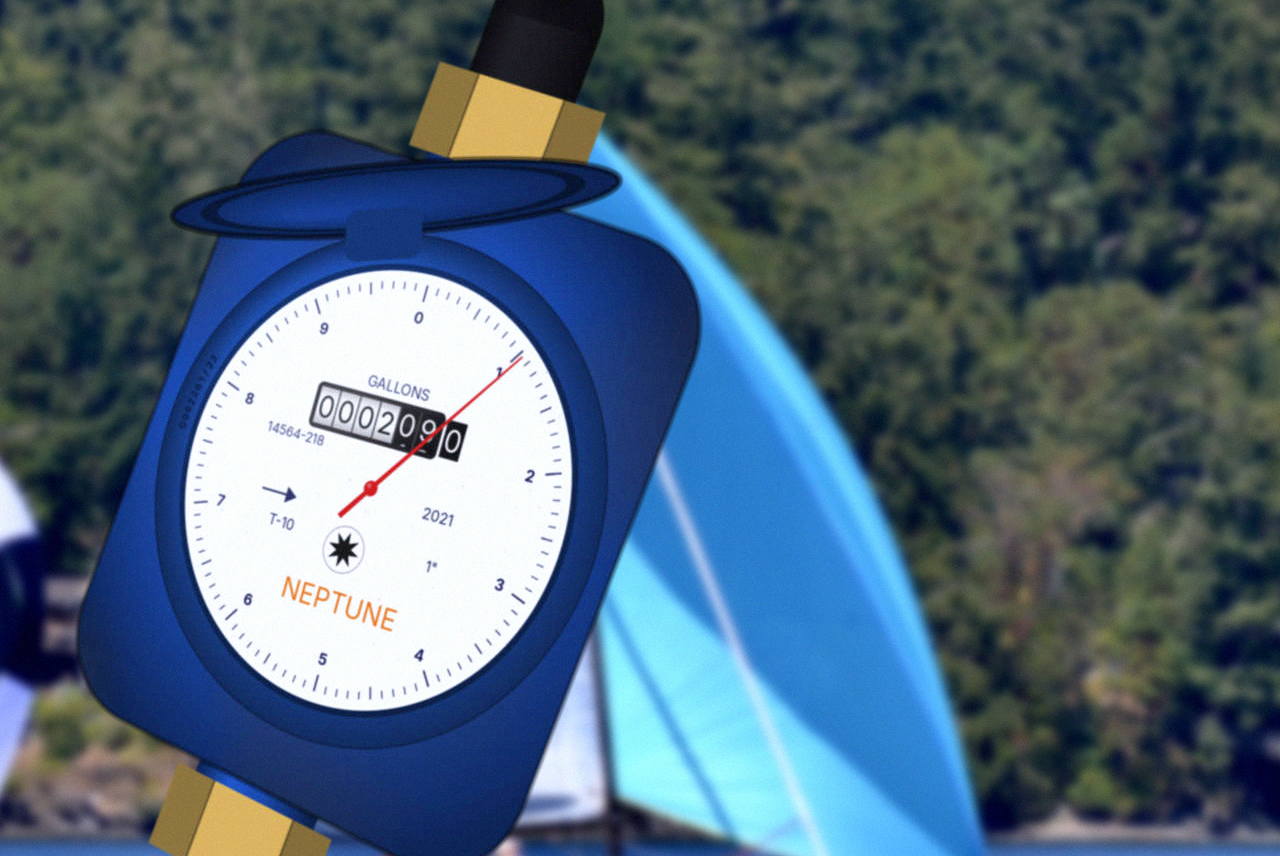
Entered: 2091.0
